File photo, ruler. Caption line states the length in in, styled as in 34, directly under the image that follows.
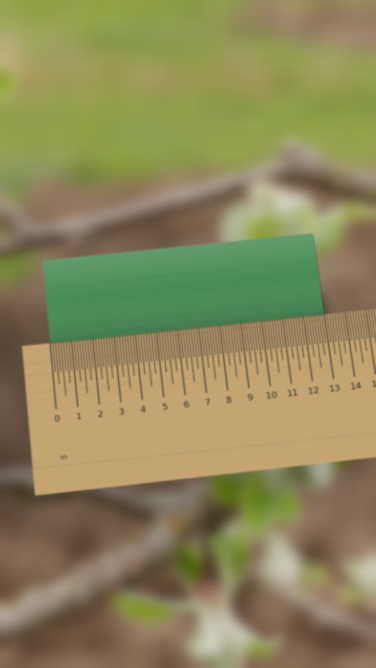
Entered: 13
